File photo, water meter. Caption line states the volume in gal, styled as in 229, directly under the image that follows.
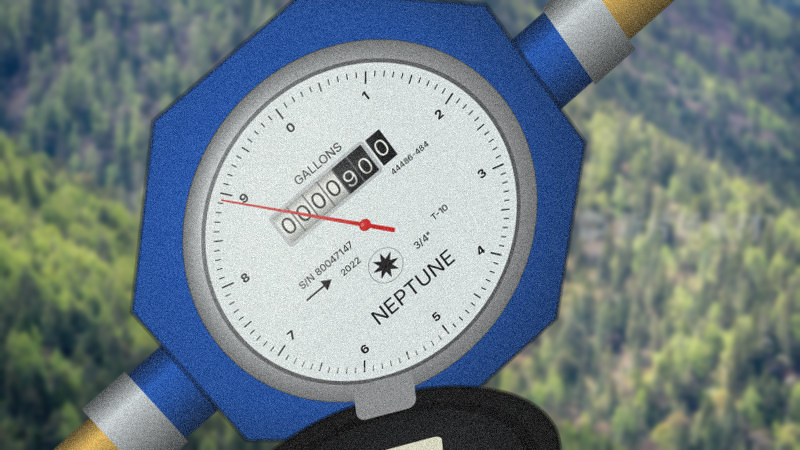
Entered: 898.9
